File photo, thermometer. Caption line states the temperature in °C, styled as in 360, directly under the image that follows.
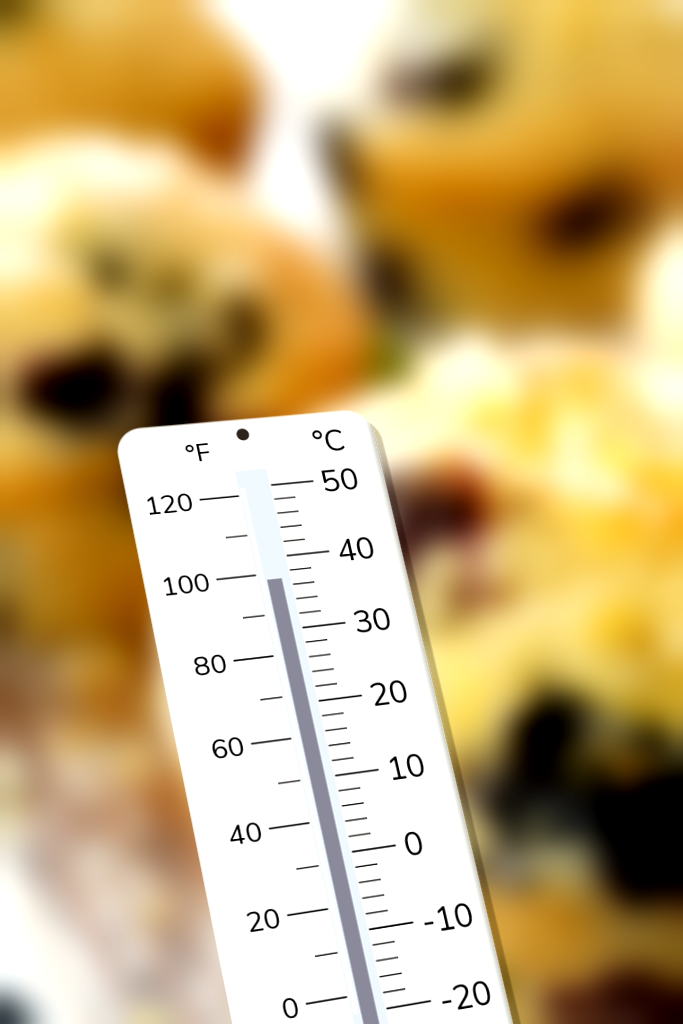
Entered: 37
